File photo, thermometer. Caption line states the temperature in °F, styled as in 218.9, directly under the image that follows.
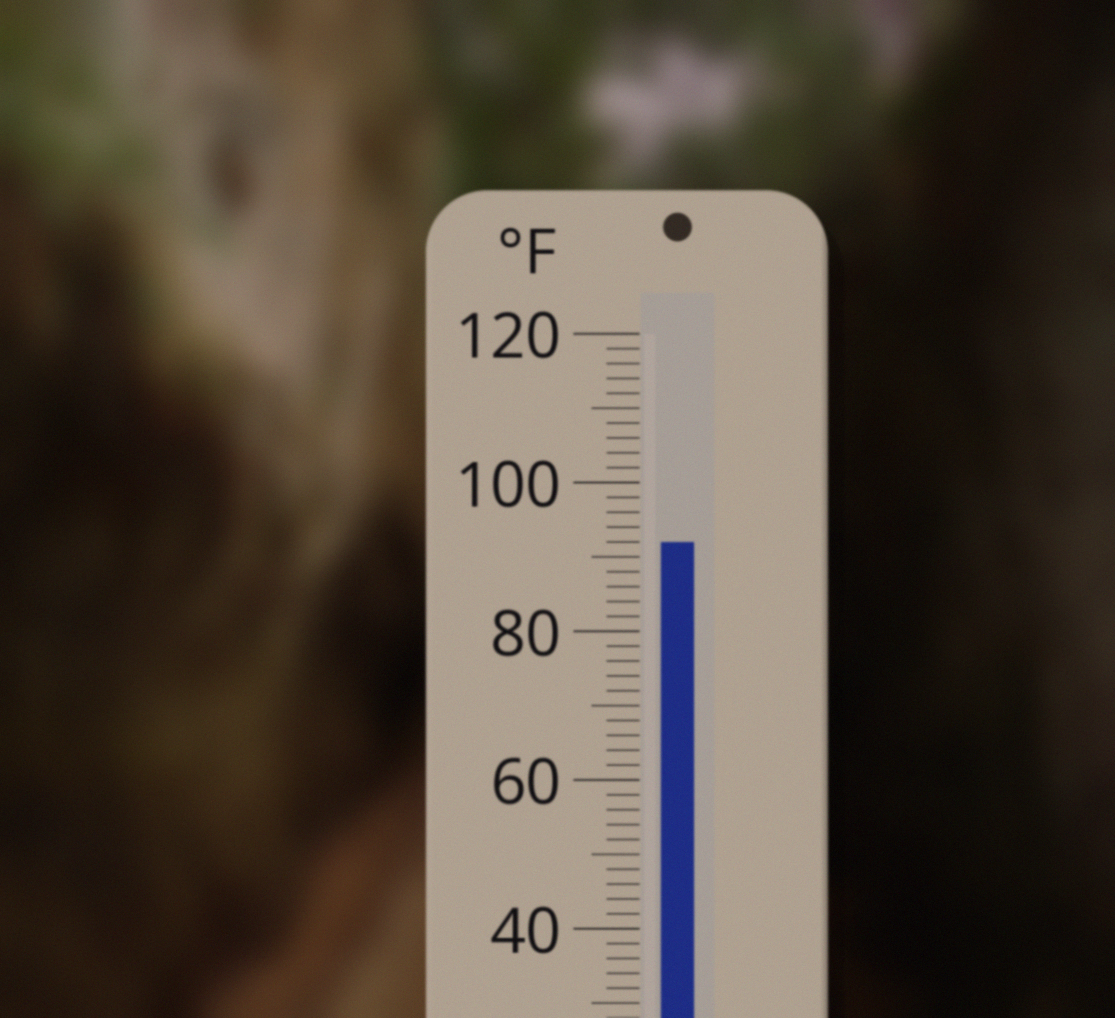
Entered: 92
